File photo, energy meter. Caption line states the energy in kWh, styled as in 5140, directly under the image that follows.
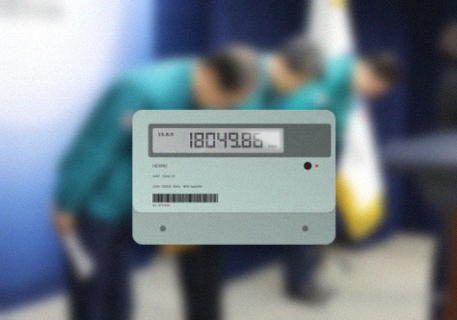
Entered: 18049.86
